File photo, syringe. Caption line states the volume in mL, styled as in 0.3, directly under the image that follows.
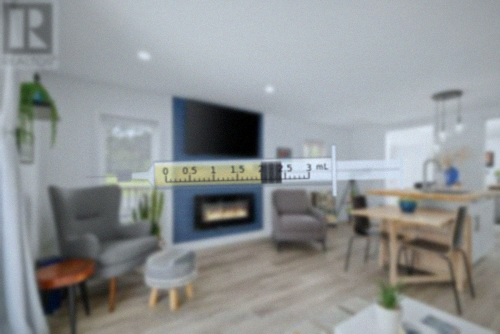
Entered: 2
